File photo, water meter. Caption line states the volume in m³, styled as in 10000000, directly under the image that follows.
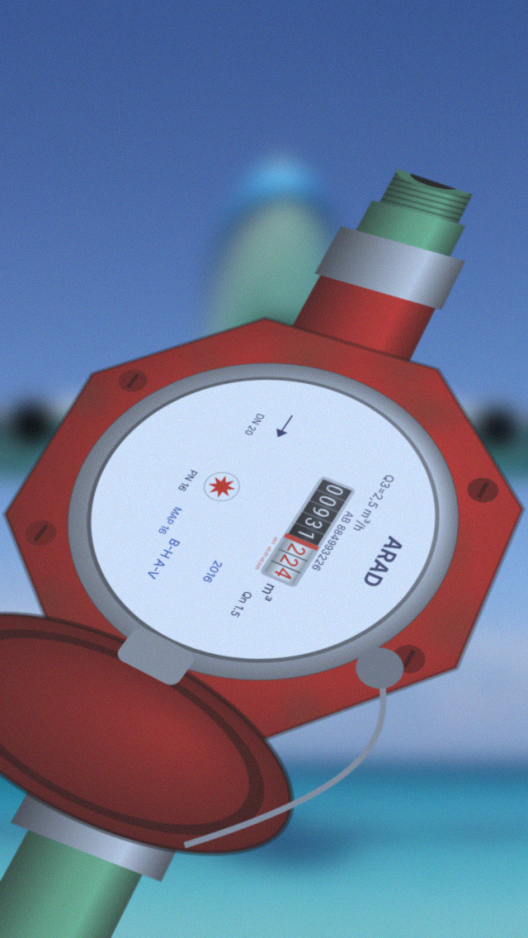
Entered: 931.224
